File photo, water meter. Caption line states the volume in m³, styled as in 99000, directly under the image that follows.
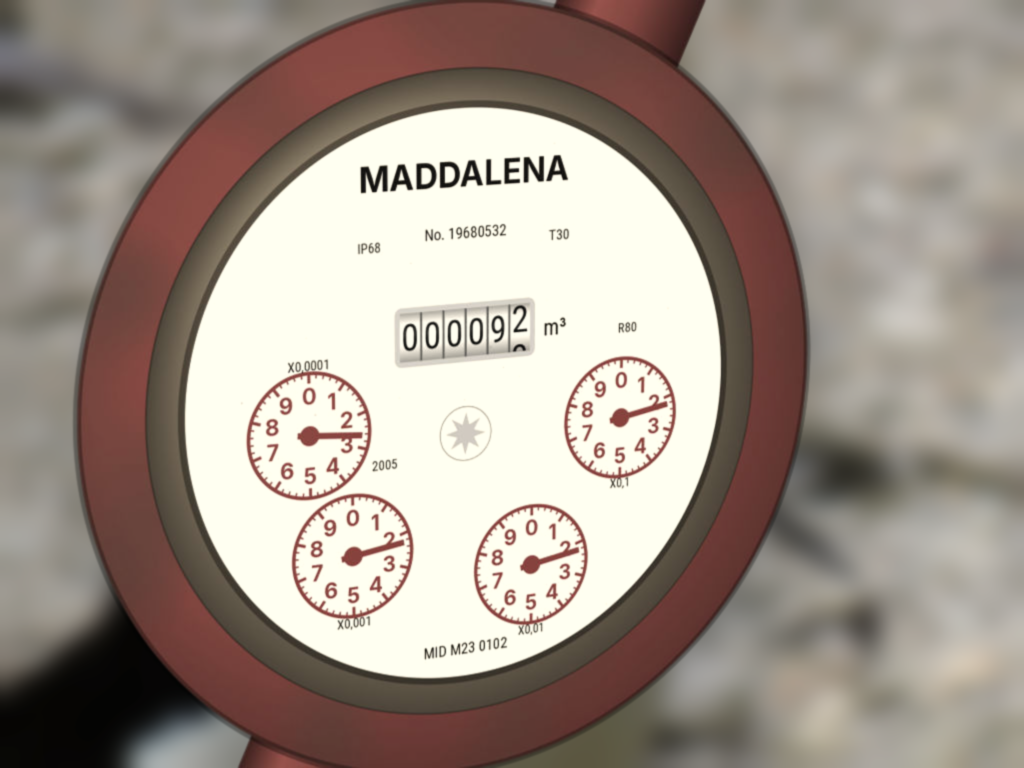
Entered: 92.2222
